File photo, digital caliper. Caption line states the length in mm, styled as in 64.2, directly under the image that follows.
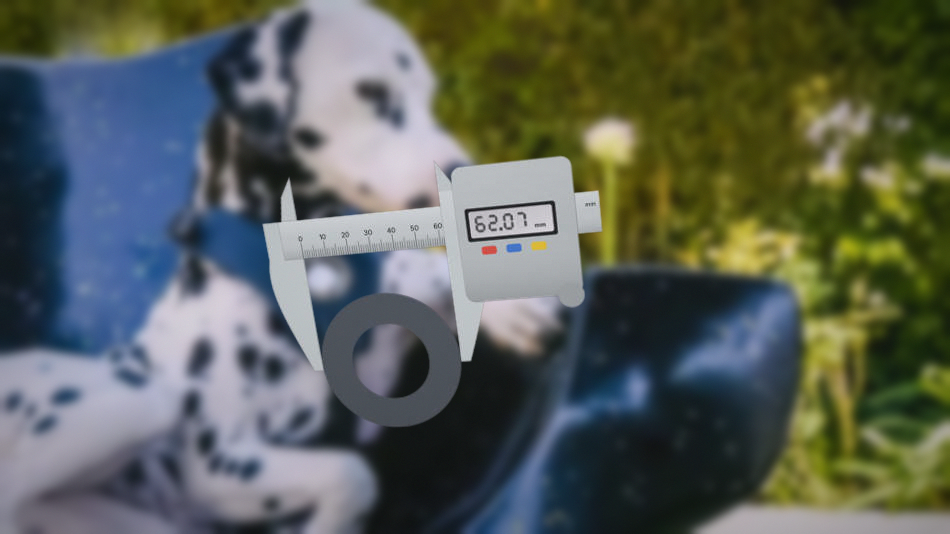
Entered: 62.07
